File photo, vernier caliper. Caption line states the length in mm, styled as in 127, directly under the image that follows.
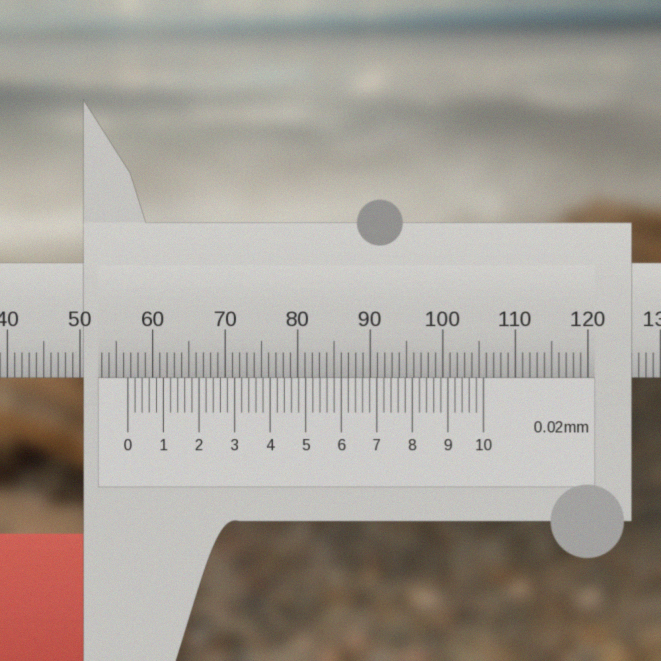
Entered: 56.6
